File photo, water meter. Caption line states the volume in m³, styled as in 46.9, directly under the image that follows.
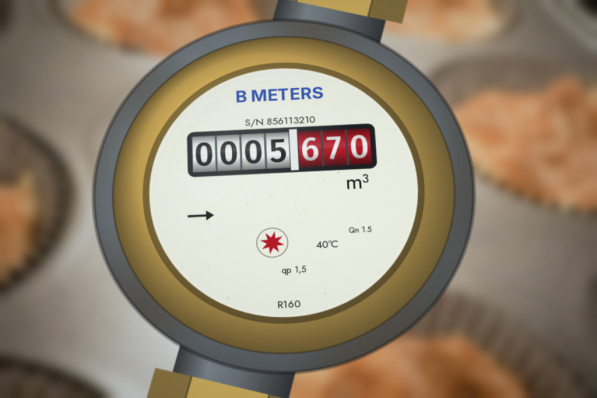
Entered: 5.670
